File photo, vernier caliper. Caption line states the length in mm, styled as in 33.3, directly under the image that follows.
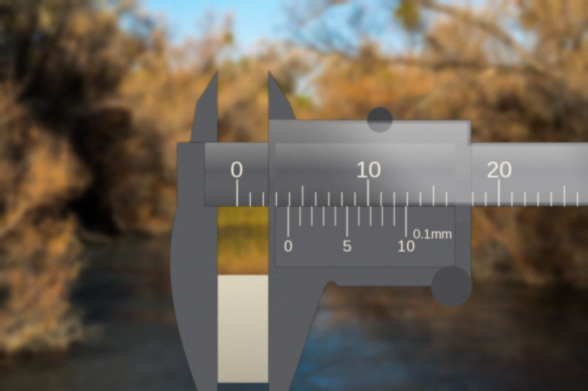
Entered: 3.9
